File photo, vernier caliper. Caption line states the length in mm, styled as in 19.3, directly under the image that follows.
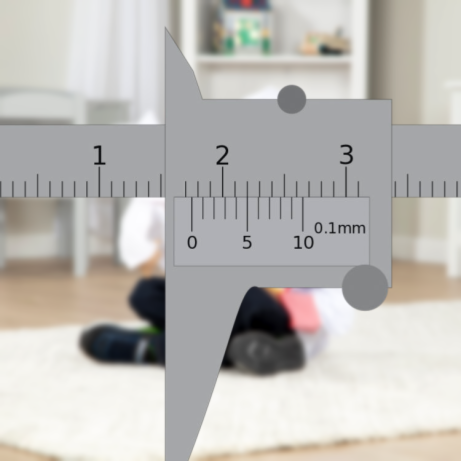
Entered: 17.5
